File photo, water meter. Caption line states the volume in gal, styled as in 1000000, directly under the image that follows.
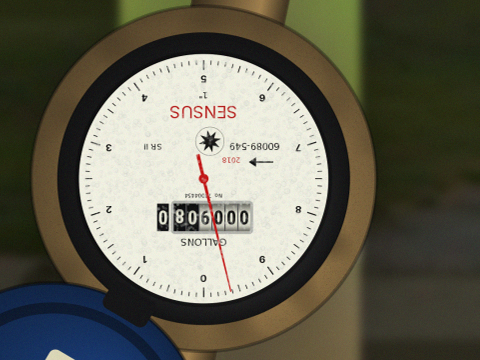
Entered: 9079.6
